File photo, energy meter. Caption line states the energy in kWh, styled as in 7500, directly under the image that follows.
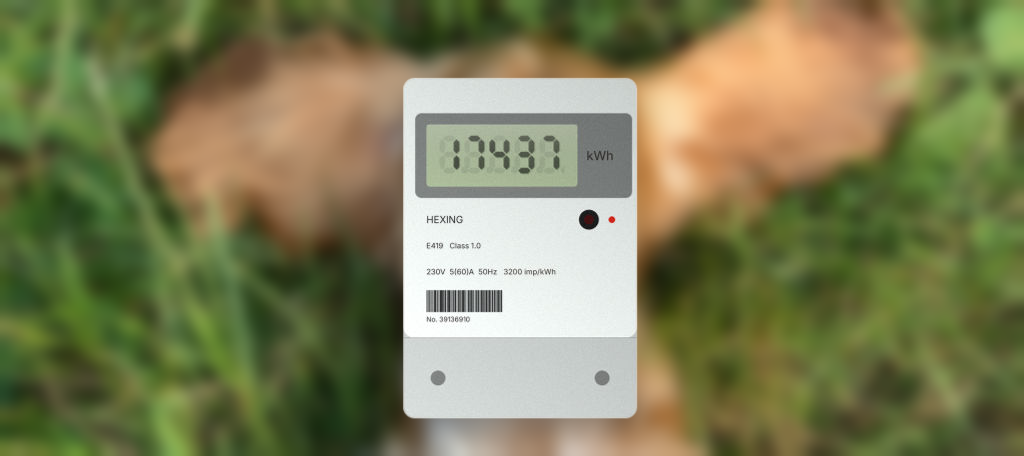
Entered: 17437
